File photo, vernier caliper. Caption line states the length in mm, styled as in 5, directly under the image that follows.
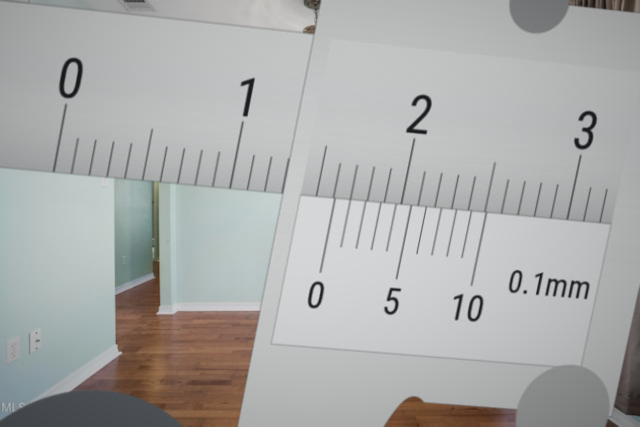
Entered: 16.1
